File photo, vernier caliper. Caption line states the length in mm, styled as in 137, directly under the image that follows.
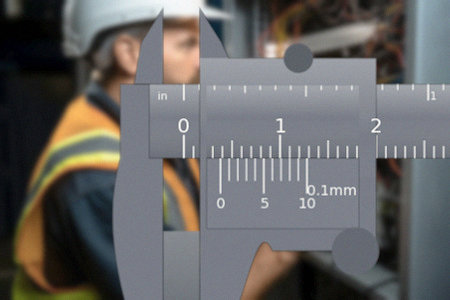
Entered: 3.8
